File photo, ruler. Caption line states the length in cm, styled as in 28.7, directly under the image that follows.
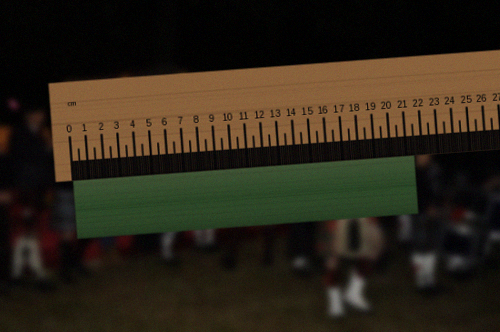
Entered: 21.5
